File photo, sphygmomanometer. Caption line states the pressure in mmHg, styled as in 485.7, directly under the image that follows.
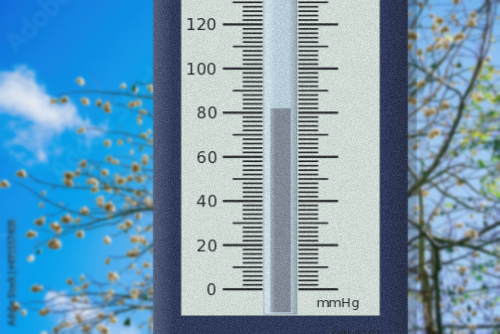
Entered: 82
